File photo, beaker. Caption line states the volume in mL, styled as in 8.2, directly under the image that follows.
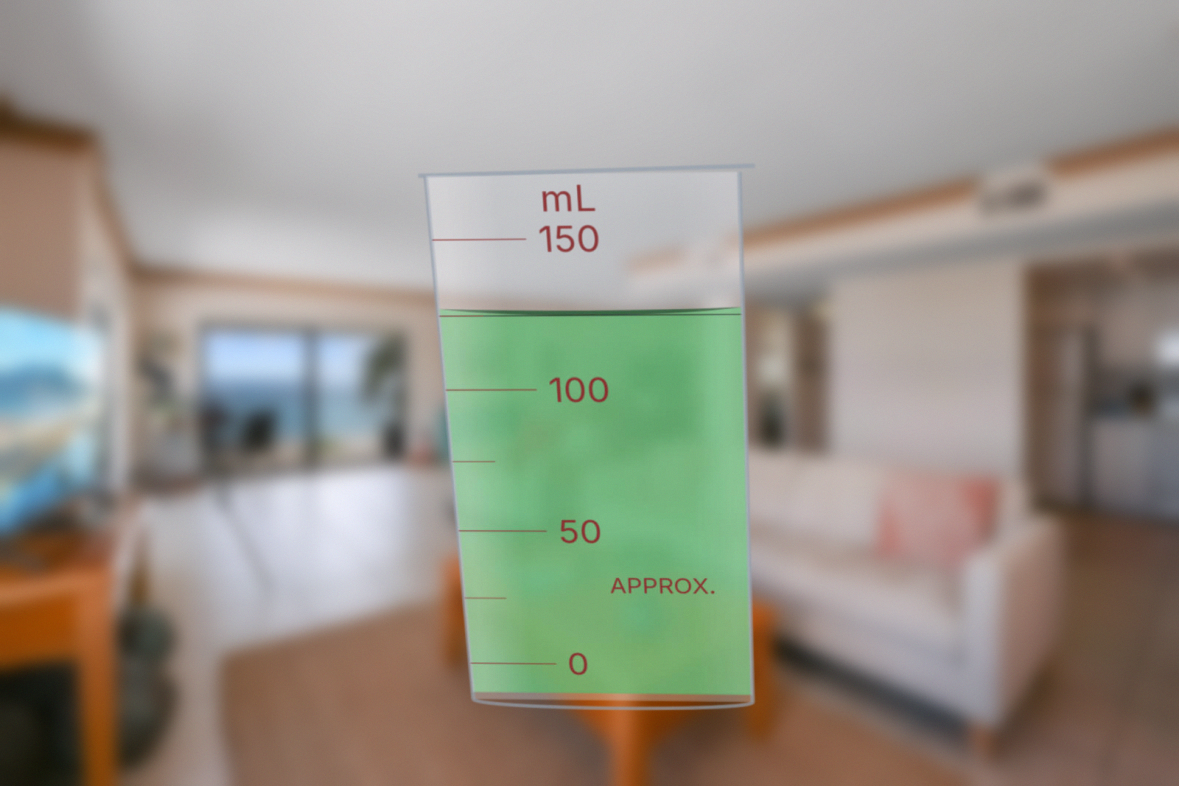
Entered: 125
